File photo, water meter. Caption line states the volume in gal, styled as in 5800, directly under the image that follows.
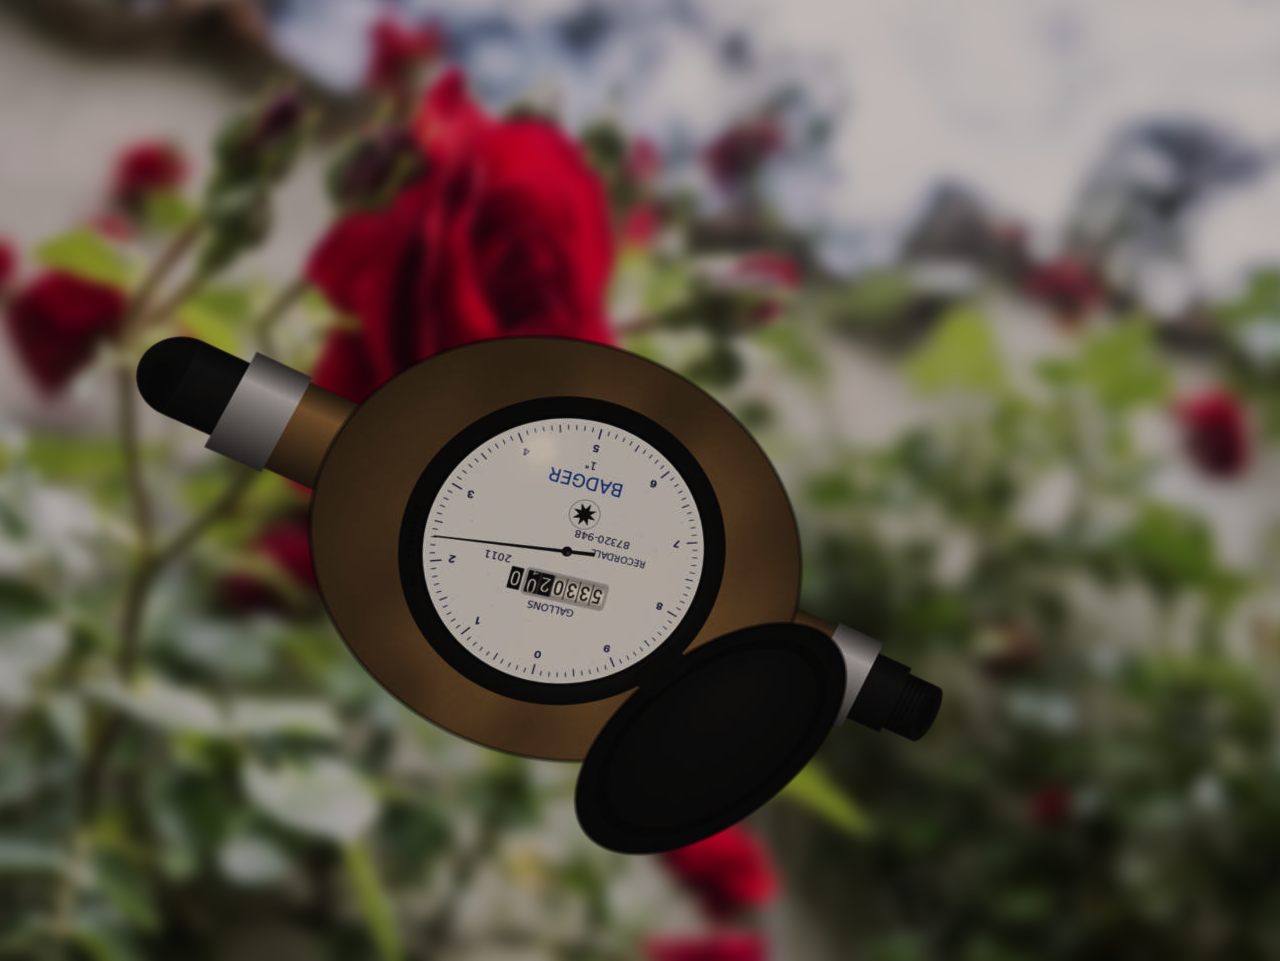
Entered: 5330202.3
